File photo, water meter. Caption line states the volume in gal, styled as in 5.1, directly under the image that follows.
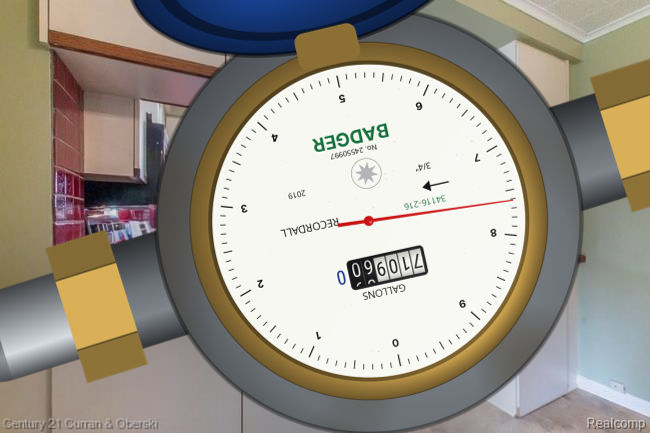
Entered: 7109597.6
